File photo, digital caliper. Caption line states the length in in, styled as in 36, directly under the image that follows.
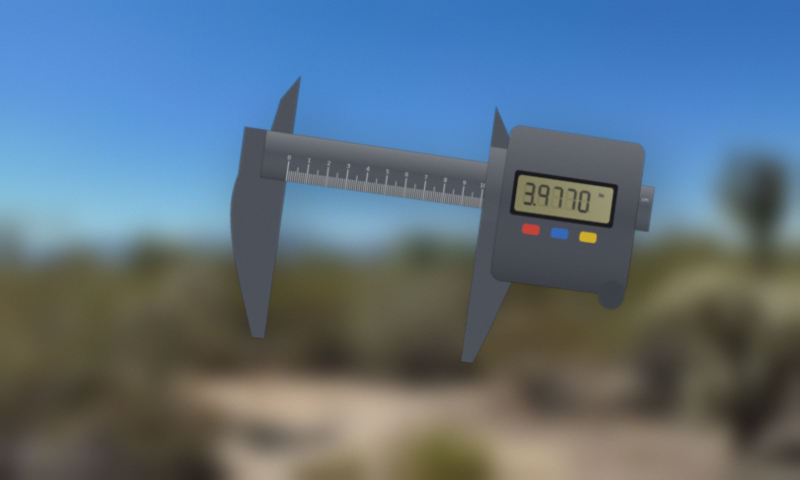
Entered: 3.9770
